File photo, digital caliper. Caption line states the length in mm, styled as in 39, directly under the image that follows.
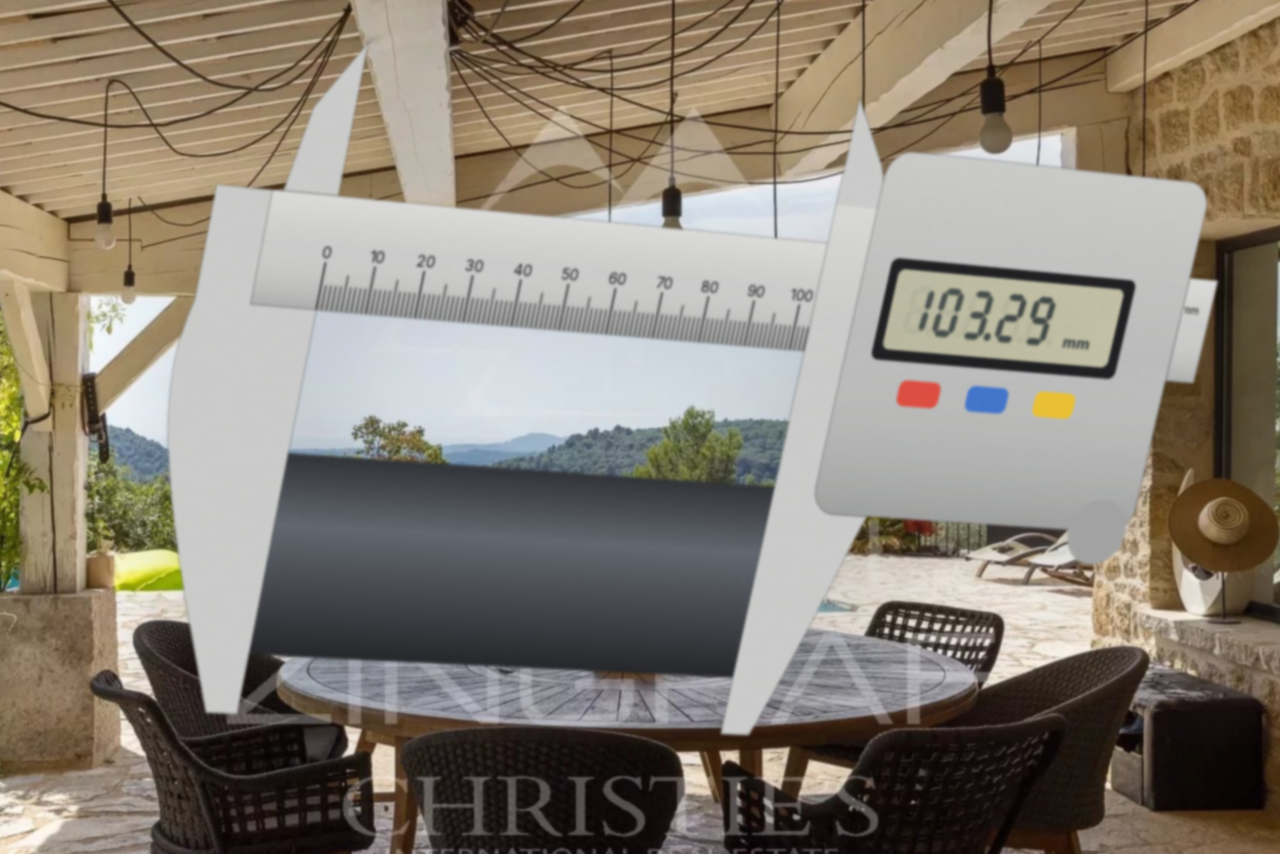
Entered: 103.29
